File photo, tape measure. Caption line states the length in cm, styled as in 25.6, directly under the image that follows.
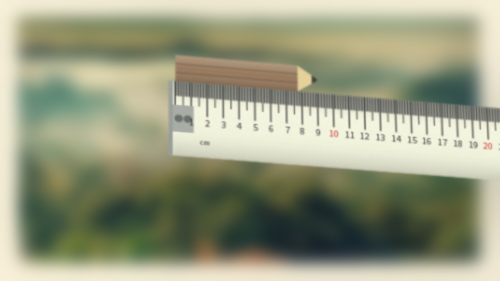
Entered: 9
